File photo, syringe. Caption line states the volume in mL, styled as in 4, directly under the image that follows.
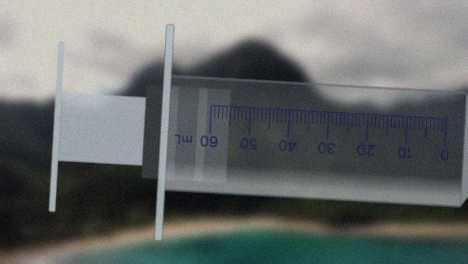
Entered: 55
